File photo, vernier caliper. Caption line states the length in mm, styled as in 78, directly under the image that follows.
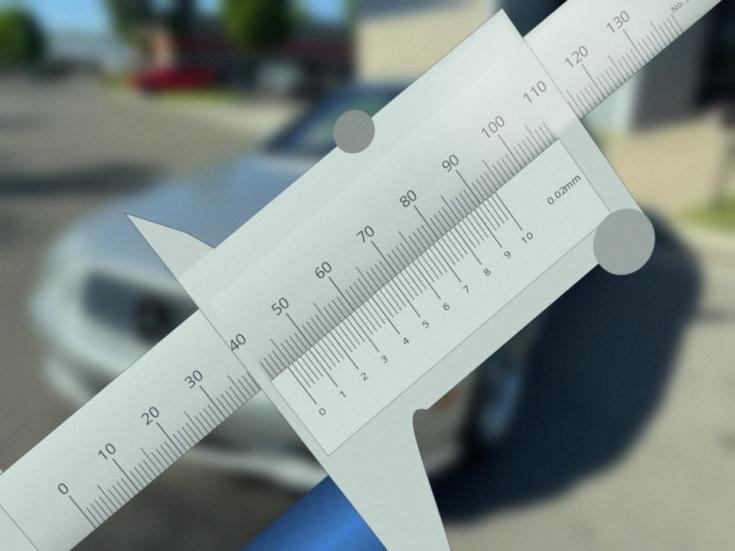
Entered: 44.4
